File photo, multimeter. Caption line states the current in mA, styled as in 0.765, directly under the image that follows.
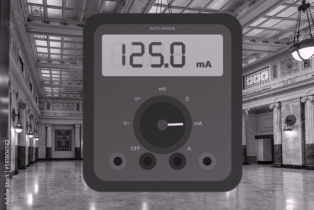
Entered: 125.0
